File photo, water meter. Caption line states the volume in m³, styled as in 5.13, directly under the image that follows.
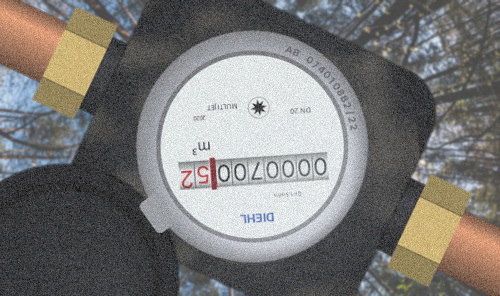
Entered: 700.52
